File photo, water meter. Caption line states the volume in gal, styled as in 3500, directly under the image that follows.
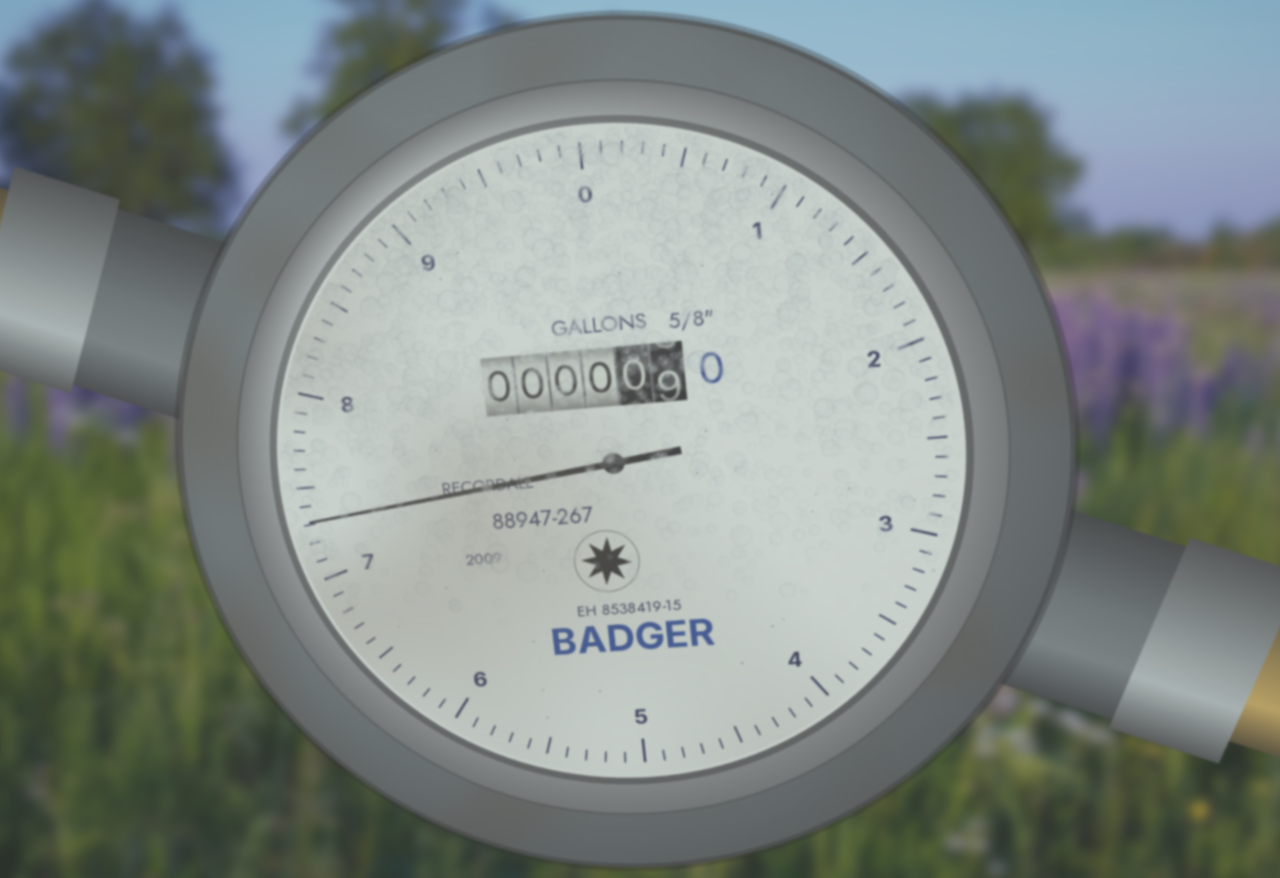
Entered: 87.3
